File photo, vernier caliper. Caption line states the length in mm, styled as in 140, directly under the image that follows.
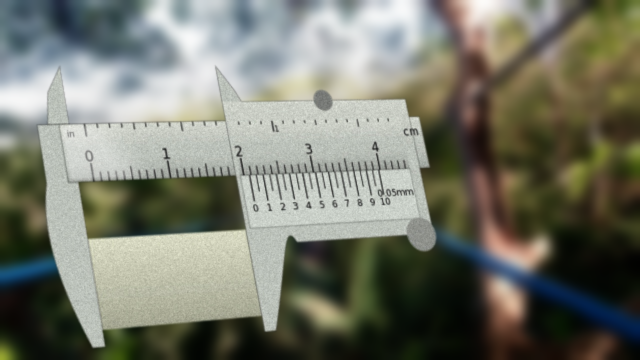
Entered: 20.8
